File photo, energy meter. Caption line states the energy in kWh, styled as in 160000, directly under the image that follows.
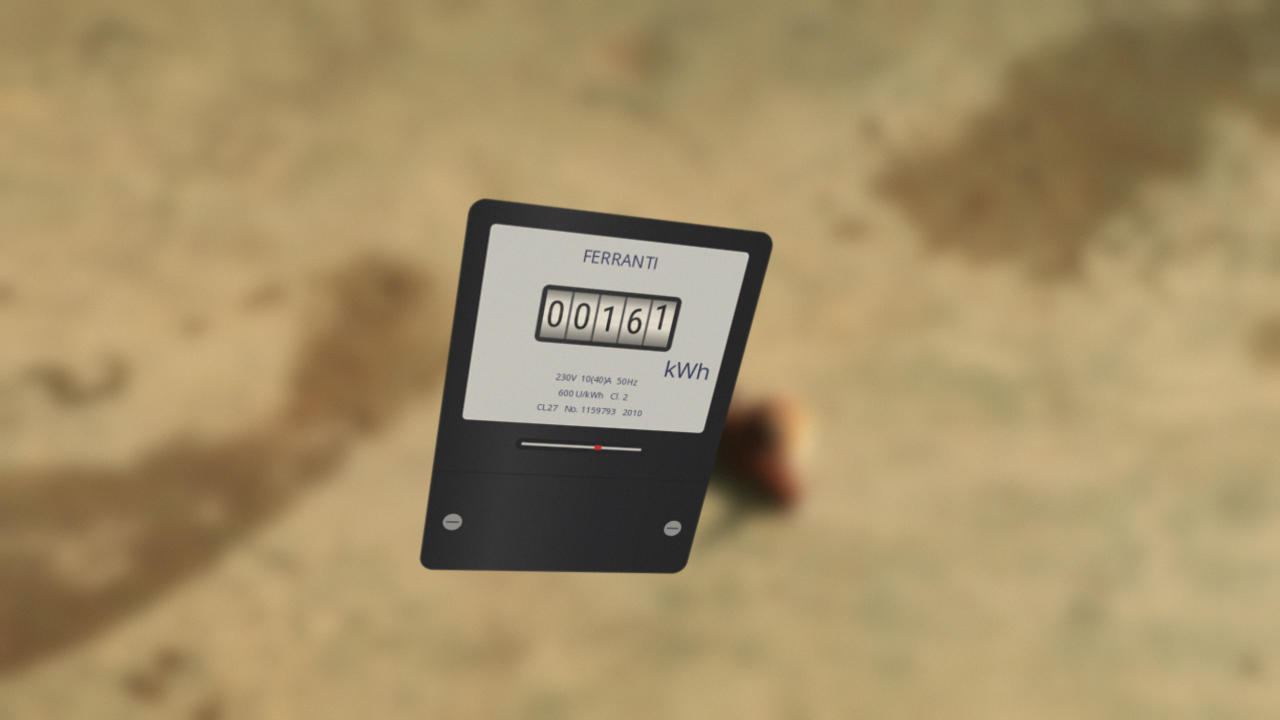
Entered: 161
